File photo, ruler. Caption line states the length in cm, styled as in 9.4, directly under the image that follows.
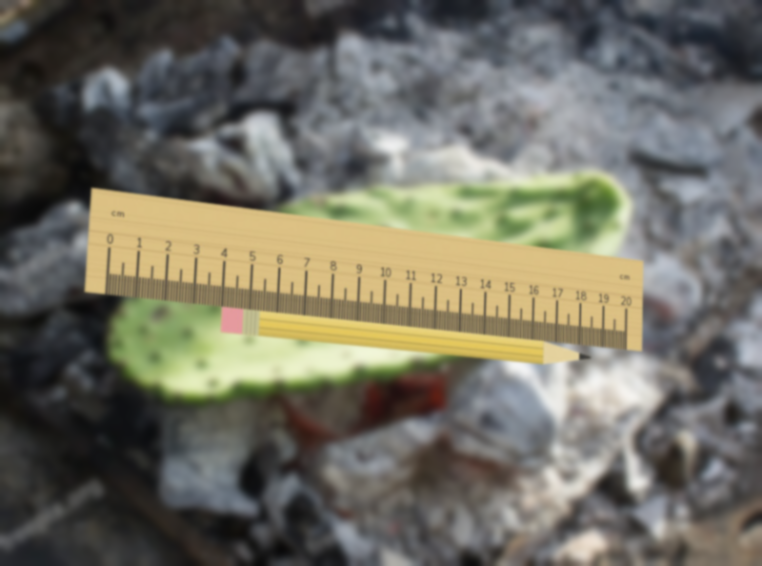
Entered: 14.5
